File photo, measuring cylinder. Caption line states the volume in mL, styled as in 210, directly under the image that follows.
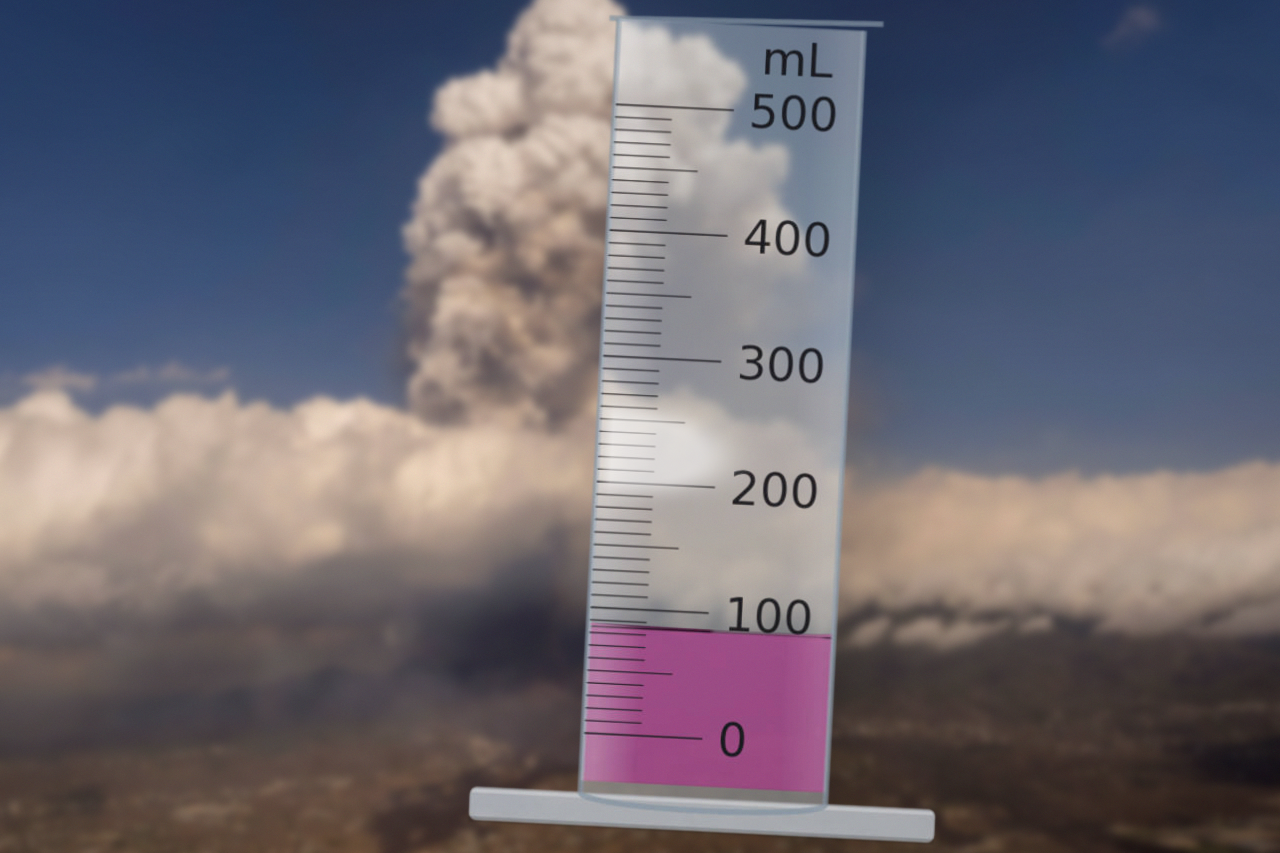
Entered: 85
